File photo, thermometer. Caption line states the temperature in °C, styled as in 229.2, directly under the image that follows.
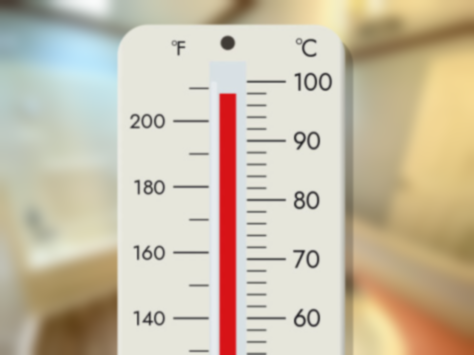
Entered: 98
